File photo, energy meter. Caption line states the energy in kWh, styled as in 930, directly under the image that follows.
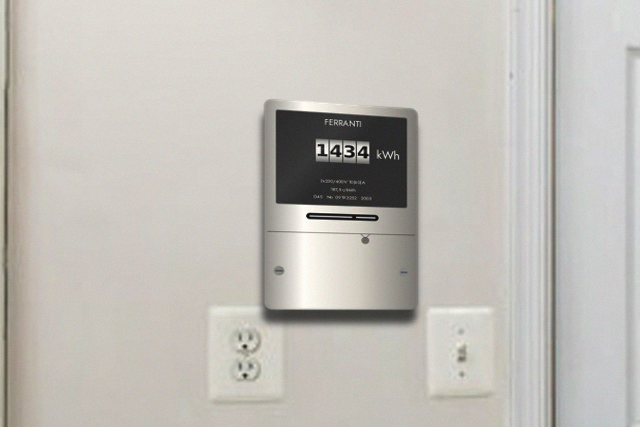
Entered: 1434
